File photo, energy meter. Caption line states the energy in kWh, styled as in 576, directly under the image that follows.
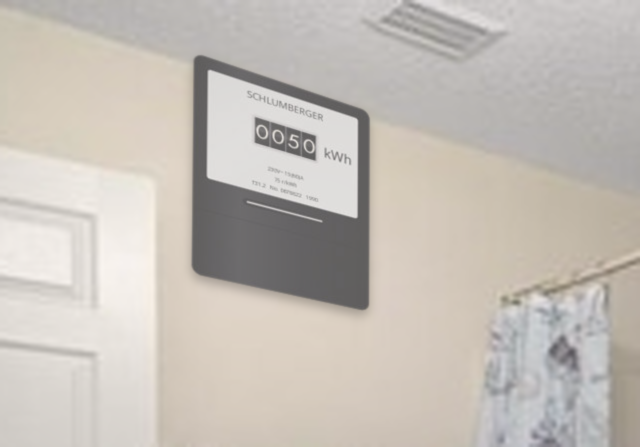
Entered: 50
